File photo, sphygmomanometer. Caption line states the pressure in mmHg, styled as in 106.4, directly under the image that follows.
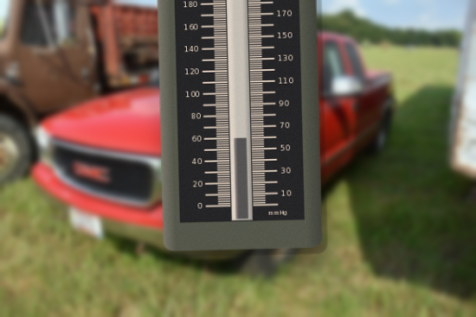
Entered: 60
